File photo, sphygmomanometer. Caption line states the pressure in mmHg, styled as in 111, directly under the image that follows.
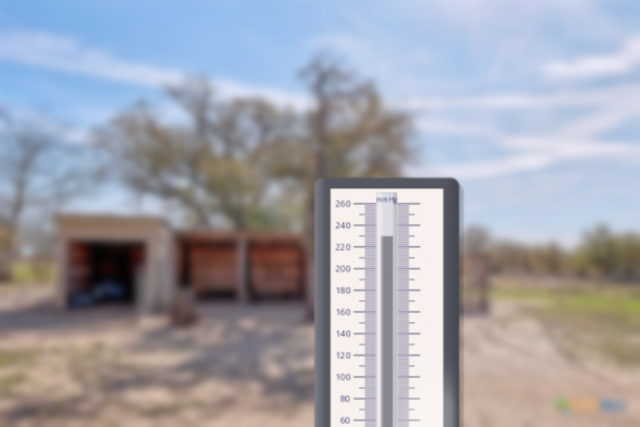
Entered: 230
